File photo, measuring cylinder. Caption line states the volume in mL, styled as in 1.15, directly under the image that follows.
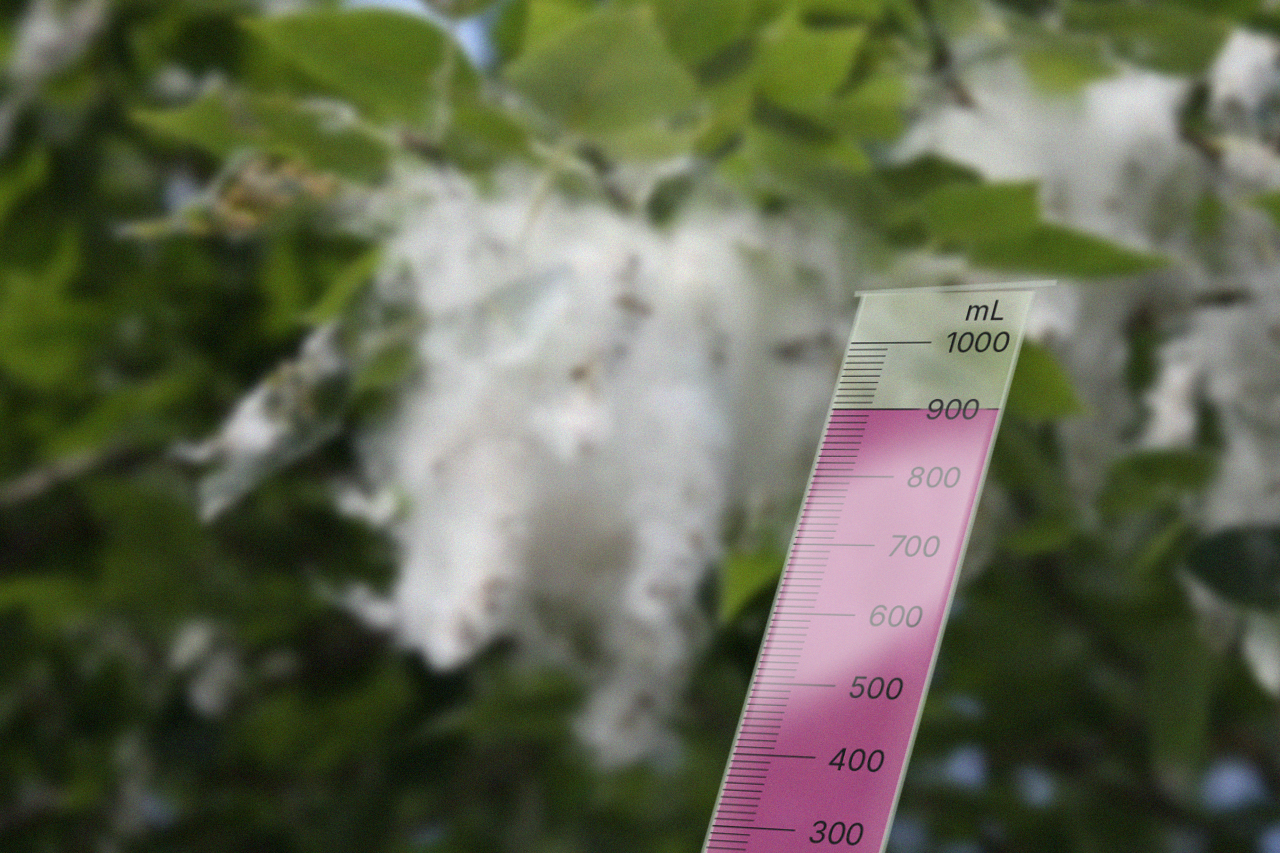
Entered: 900
